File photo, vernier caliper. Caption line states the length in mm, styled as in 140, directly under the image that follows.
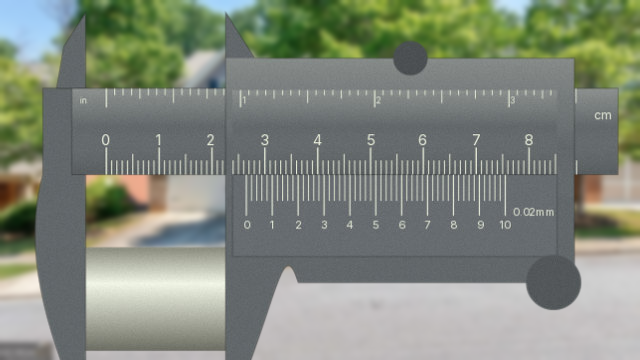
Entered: 26.5
